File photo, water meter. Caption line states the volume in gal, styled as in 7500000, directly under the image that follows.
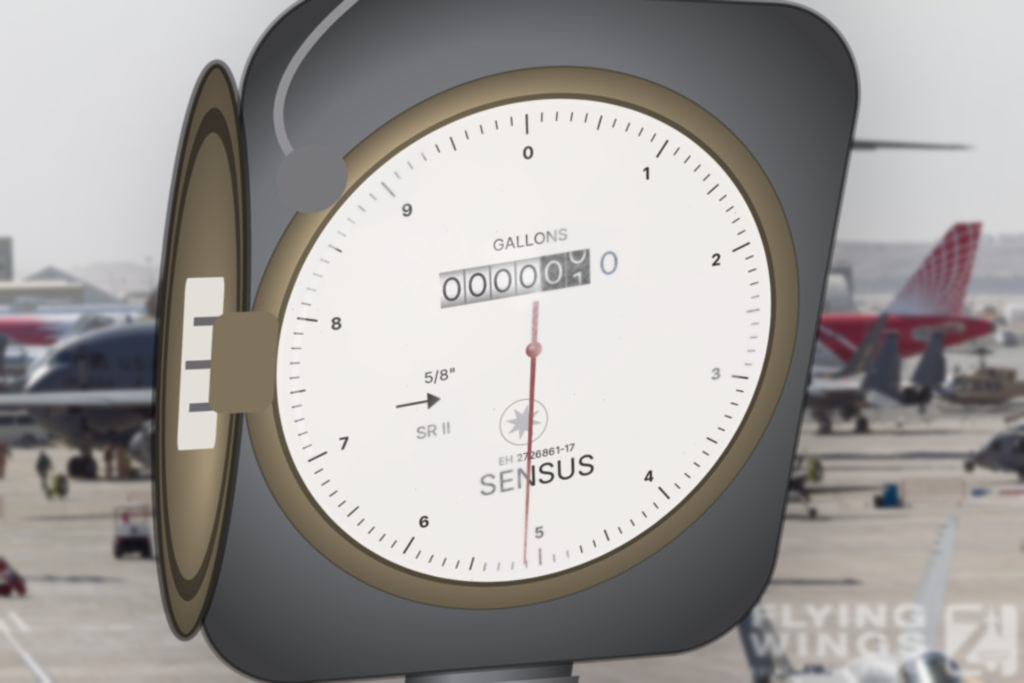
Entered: 5.1
